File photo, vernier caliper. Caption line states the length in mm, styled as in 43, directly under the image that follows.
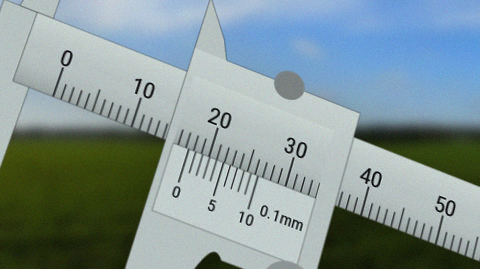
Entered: 17.4
